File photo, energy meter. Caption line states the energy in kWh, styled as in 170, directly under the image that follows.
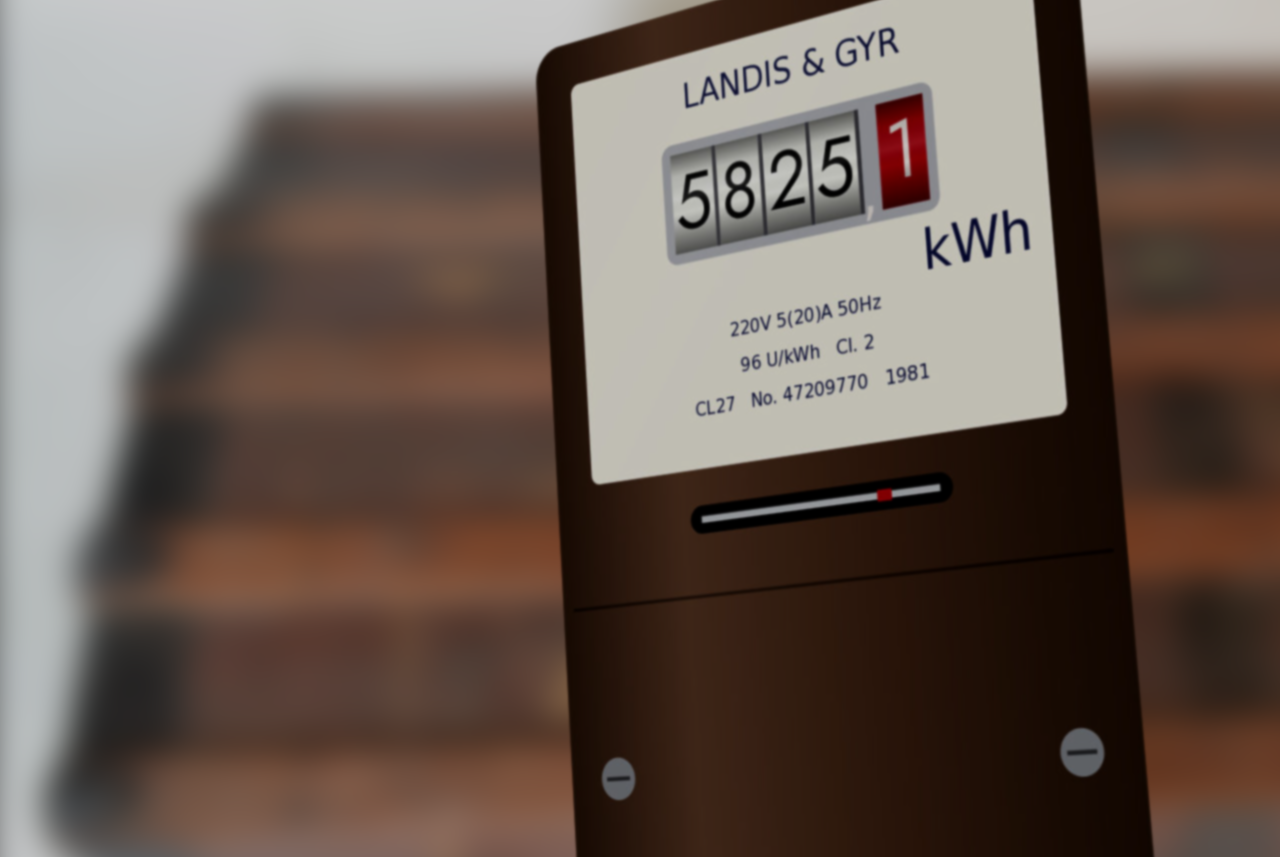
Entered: 5825.1
